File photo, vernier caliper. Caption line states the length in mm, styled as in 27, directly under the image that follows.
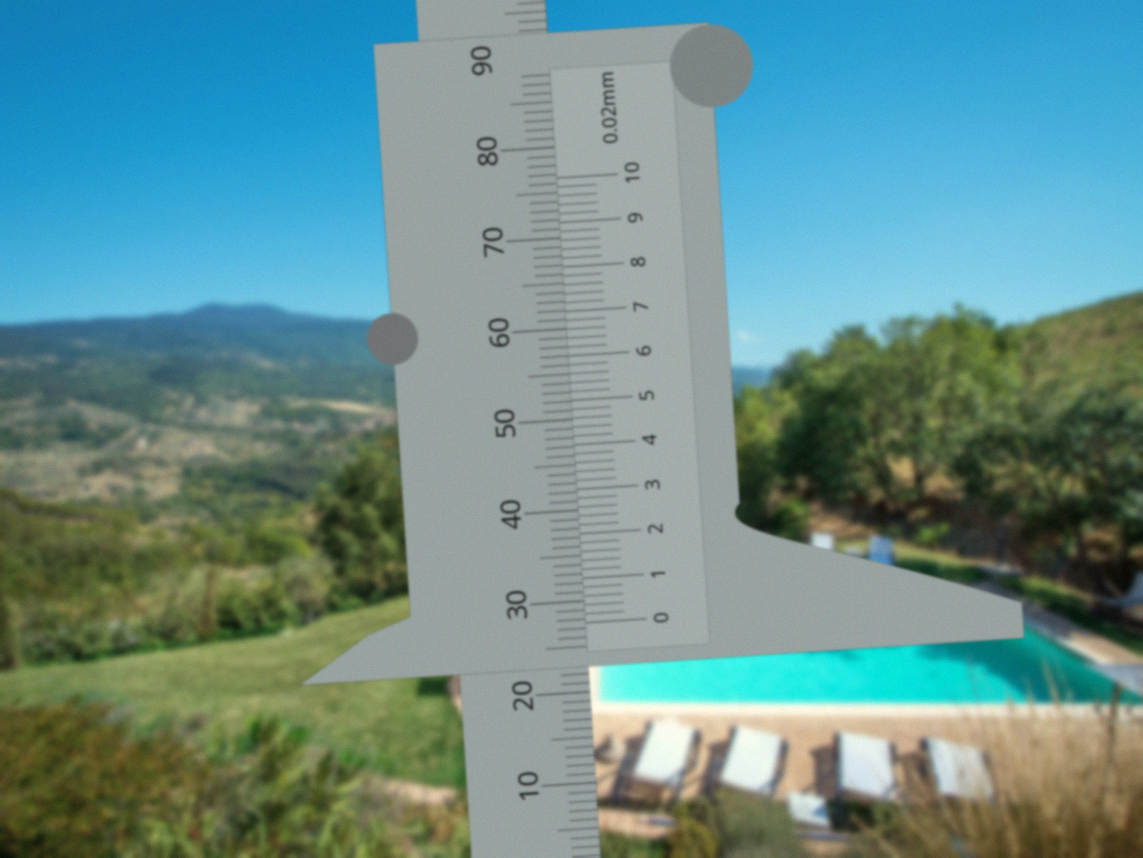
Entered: 27.6
